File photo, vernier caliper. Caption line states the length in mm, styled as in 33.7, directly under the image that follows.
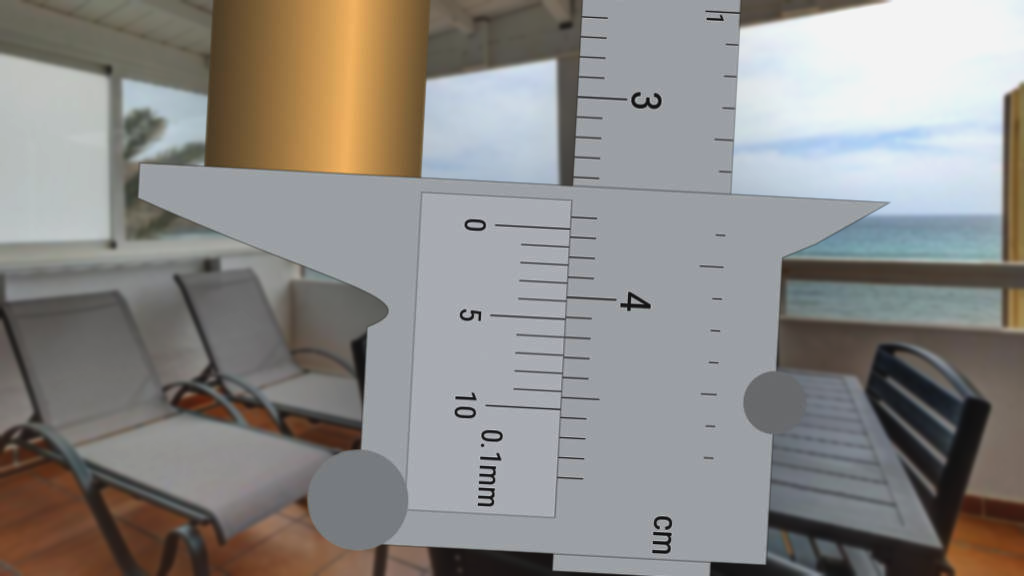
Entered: 36.6
